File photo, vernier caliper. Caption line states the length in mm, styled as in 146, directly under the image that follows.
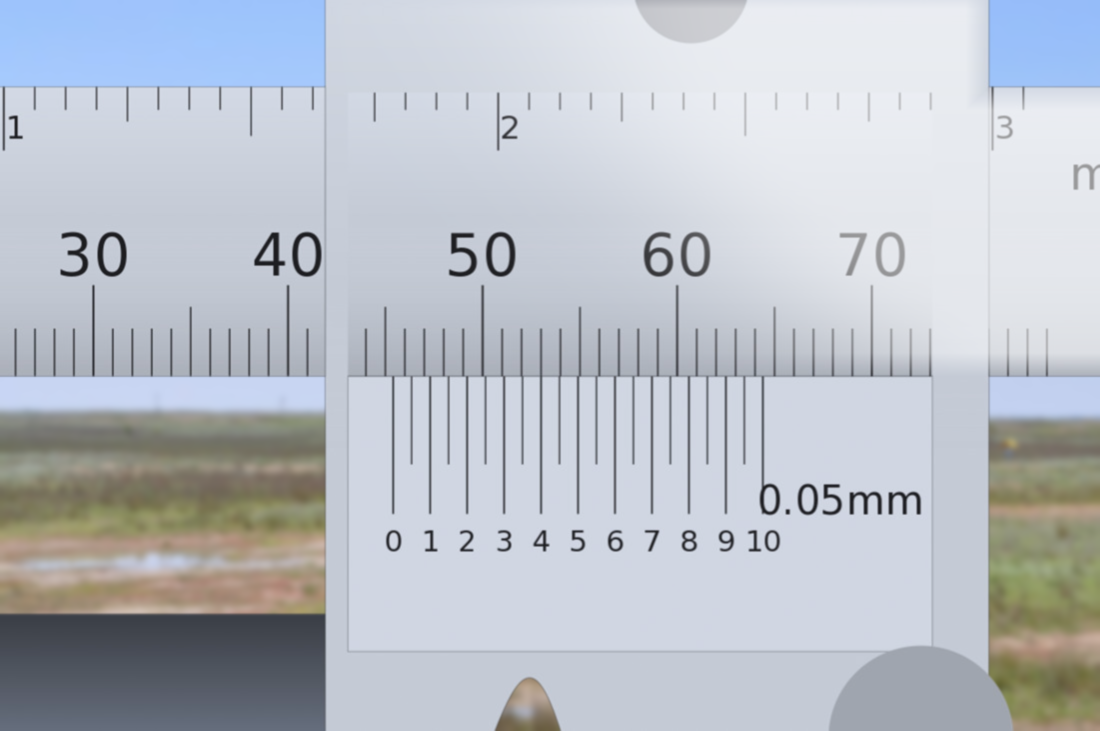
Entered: 45.4
